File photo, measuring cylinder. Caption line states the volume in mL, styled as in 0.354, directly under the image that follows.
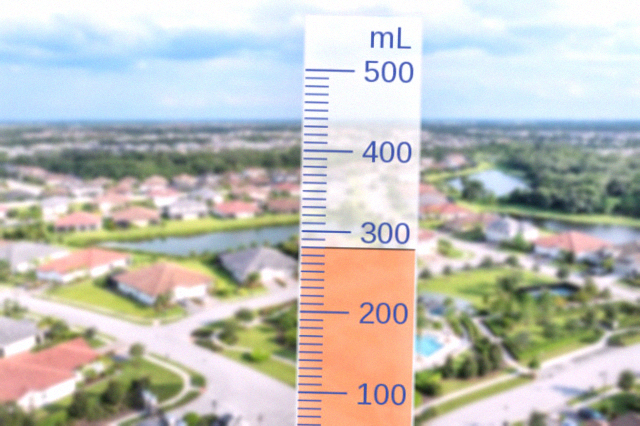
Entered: 280
